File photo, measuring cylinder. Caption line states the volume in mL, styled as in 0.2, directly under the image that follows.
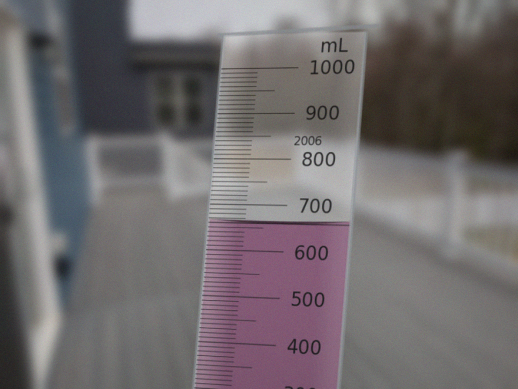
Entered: 660
